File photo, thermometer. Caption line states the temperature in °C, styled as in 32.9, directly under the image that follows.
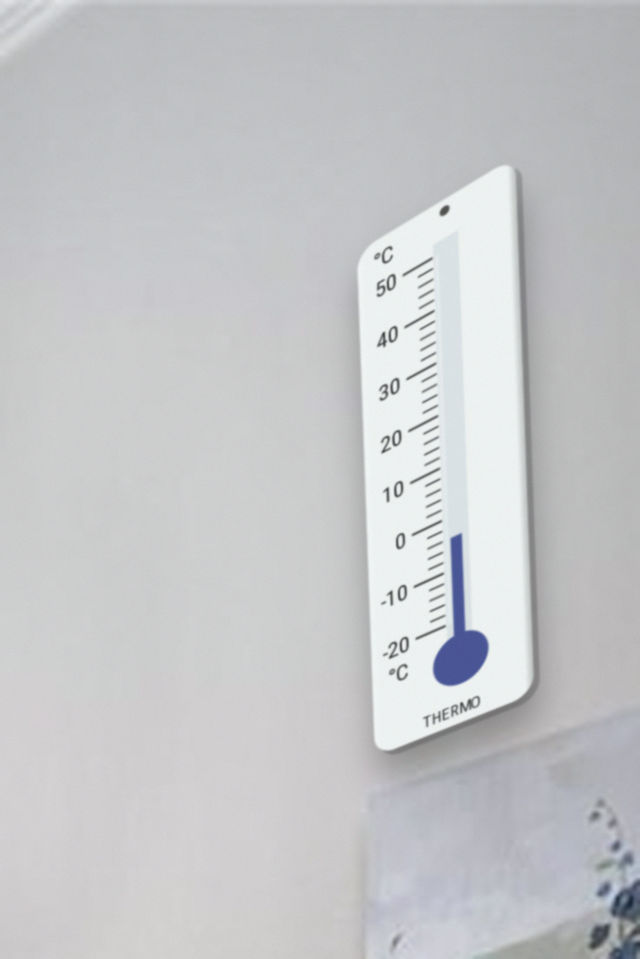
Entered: -4
